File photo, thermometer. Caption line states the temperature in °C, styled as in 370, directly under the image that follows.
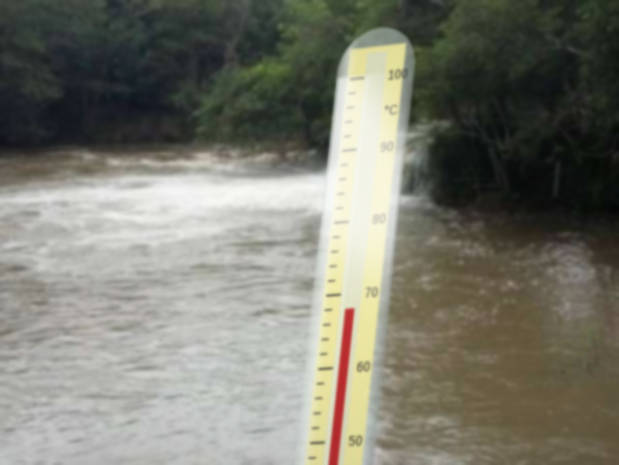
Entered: 68
